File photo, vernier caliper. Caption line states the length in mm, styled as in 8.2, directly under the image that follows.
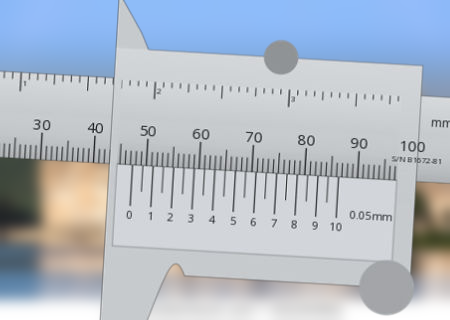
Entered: 47.4
